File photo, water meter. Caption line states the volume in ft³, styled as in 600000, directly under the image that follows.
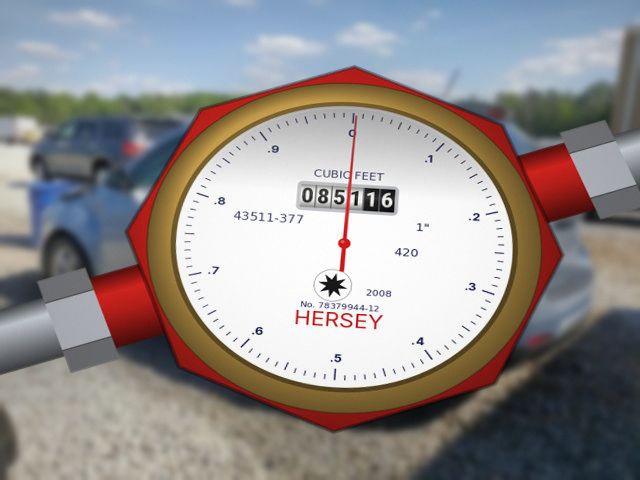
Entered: 85116.00
